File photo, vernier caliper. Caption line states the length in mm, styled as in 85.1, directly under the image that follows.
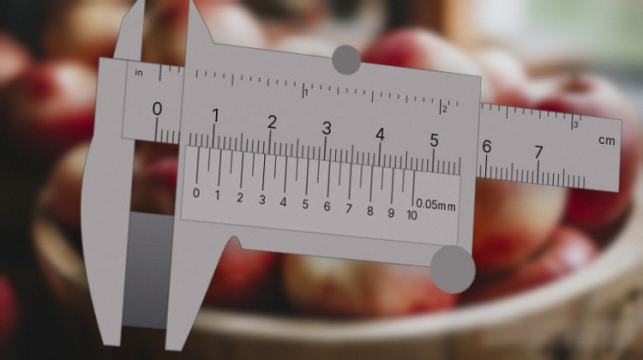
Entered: 7.6
